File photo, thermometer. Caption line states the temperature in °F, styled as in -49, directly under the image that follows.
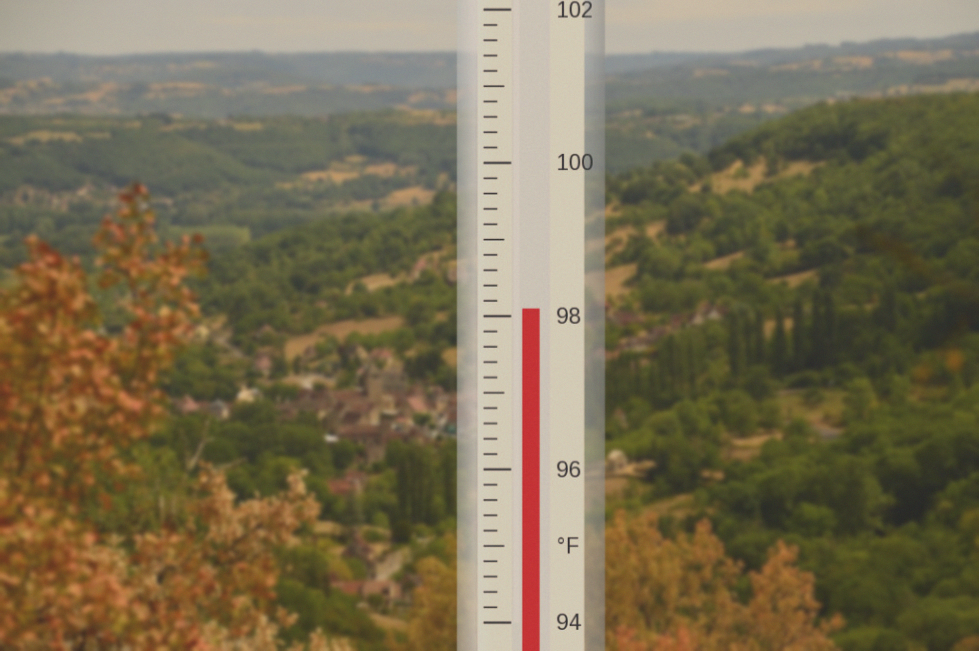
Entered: 98.1
